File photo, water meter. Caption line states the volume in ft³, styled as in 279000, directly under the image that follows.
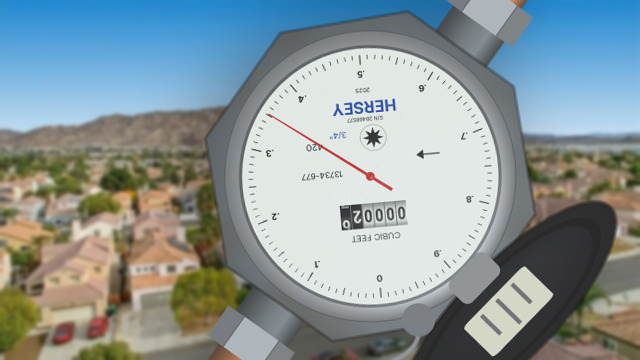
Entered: 26.35
